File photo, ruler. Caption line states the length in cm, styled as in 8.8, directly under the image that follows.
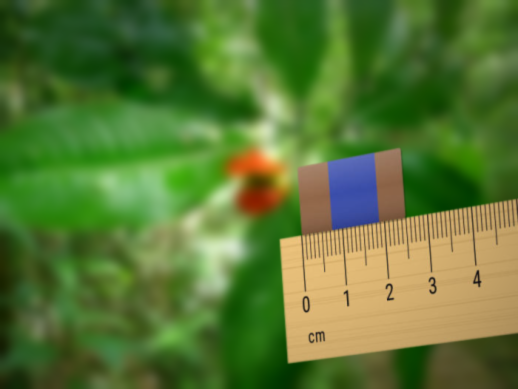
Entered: 2.5
